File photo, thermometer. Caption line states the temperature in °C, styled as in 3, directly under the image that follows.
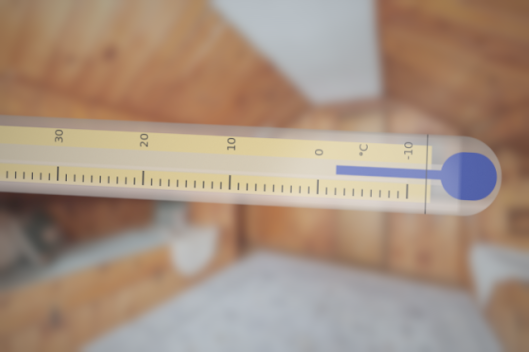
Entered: -2
